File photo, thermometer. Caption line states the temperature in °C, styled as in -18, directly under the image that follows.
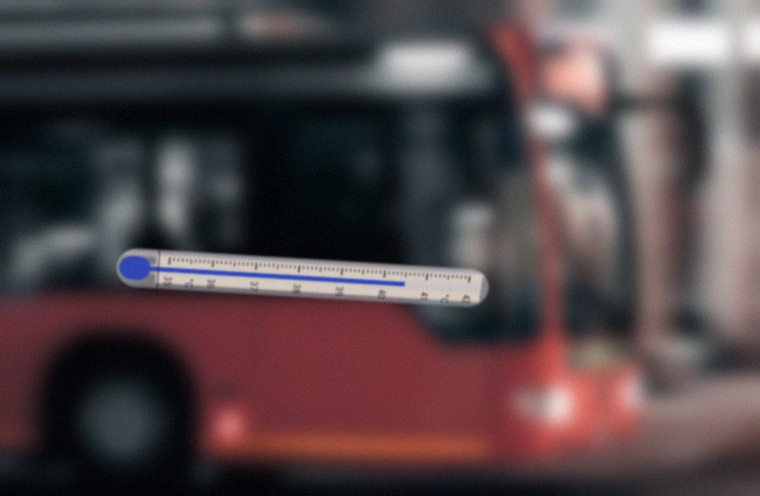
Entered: 40.5
